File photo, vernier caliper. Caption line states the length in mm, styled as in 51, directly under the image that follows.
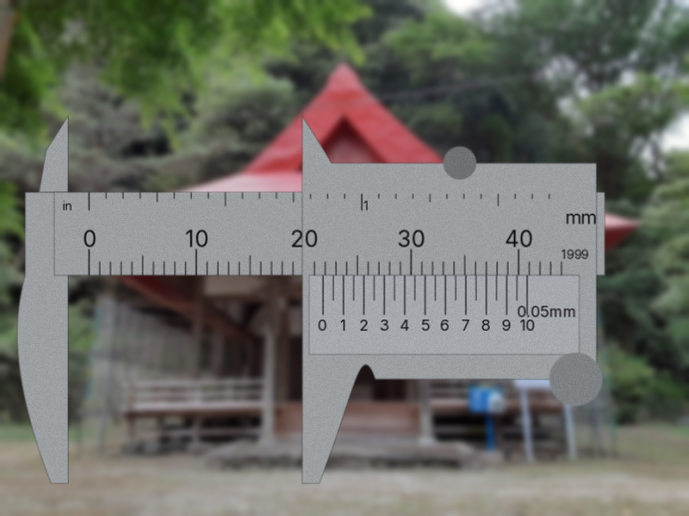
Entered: 21.8
